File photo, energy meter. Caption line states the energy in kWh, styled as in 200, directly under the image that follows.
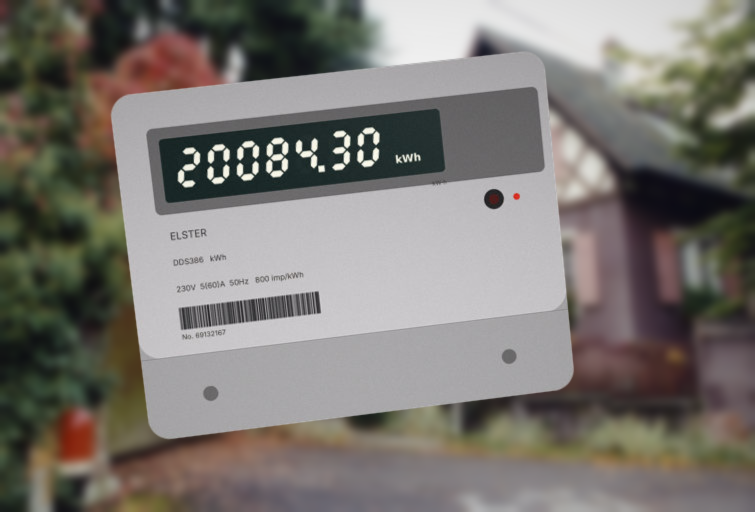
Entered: 20084.30
